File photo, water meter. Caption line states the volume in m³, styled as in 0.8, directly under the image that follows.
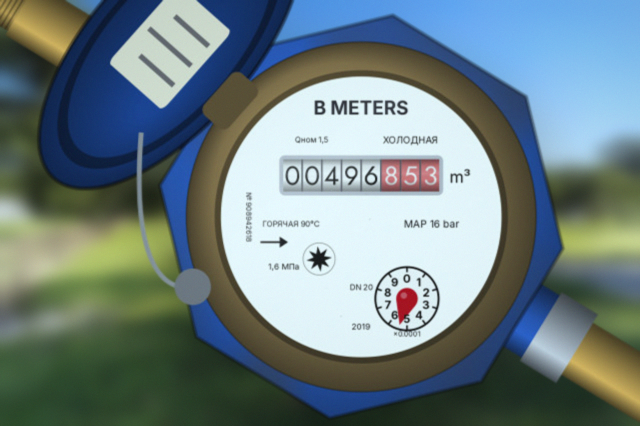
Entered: 496.8535
